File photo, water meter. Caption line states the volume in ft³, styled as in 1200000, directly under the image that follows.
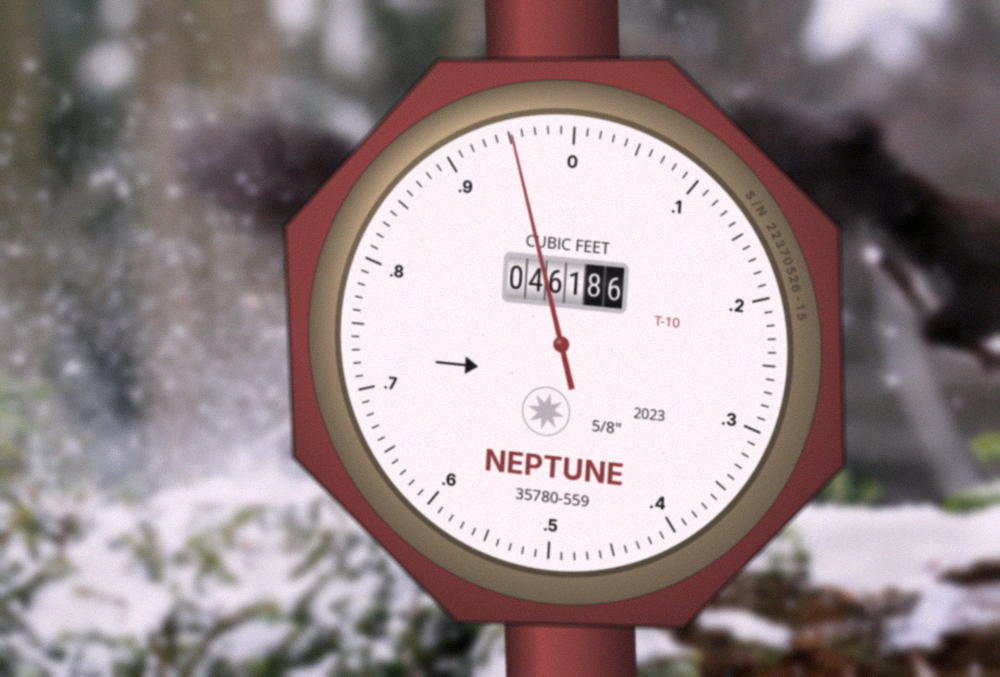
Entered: 46185.95
